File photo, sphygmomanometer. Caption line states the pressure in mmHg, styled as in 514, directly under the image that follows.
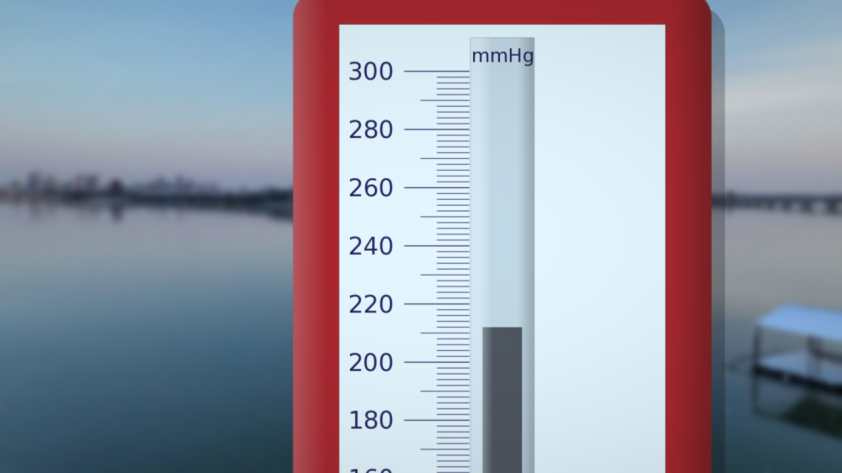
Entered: 212
